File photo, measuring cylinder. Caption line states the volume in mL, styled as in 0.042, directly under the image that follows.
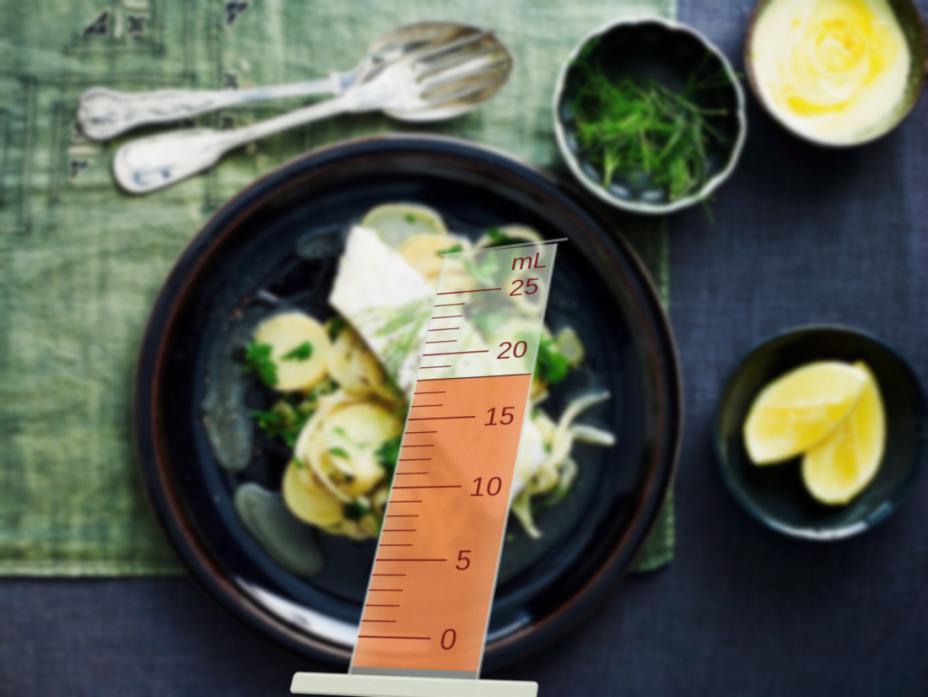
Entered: 18
